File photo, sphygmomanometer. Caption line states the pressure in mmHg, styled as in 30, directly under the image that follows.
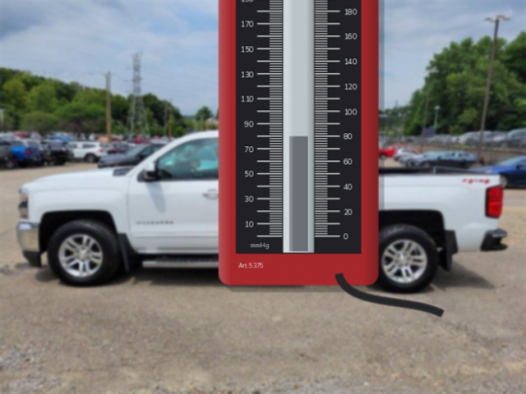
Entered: 80
